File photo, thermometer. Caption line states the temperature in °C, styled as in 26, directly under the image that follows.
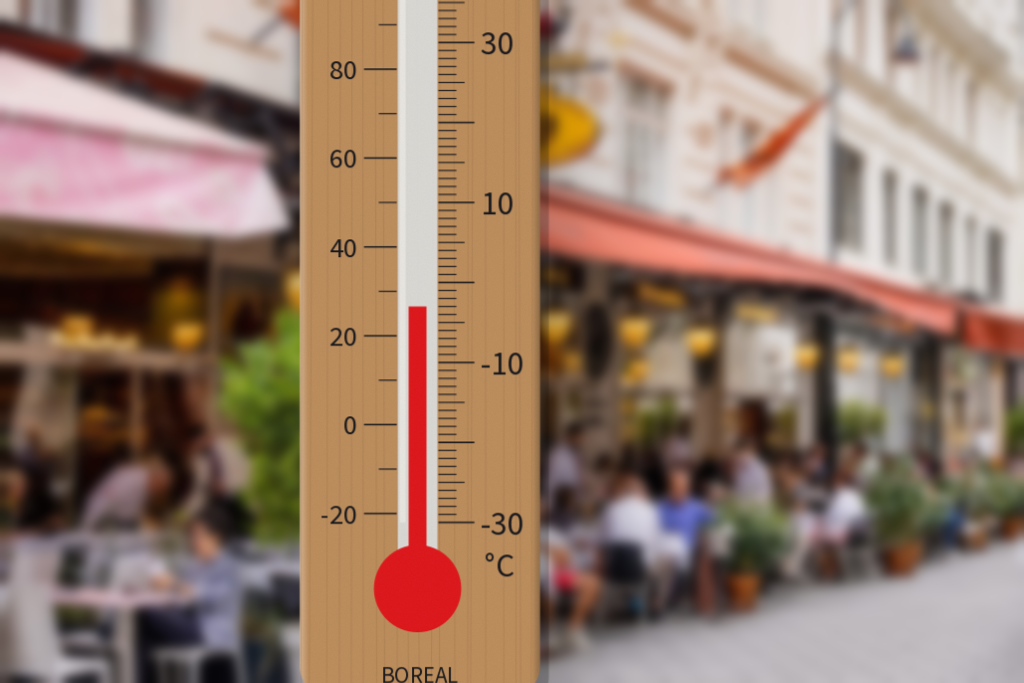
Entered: -3
